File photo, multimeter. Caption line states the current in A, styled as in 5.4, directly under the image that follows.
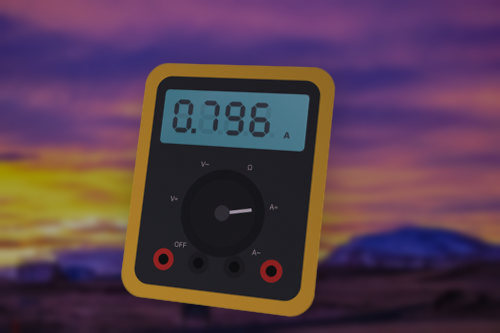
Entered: 0.796
